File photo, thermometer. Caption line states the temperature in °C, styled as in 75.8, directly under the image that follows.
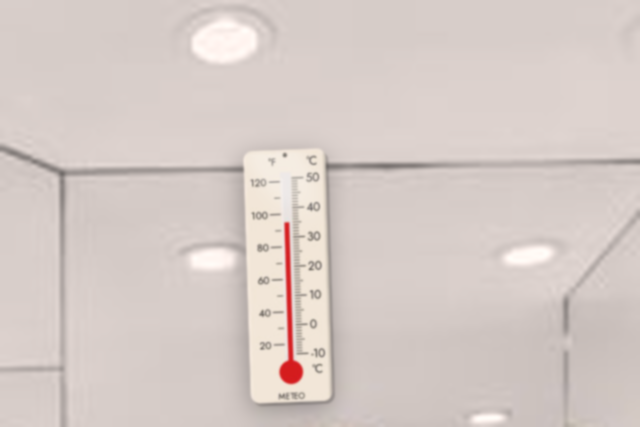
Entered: 35
